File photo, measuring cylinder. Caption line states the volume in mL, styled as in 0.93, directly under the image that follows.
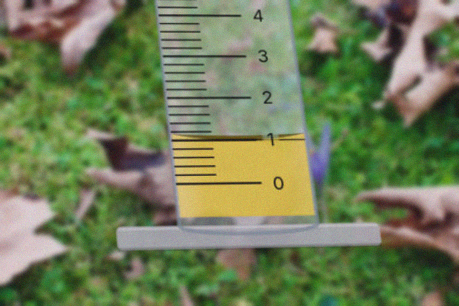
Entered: 1
